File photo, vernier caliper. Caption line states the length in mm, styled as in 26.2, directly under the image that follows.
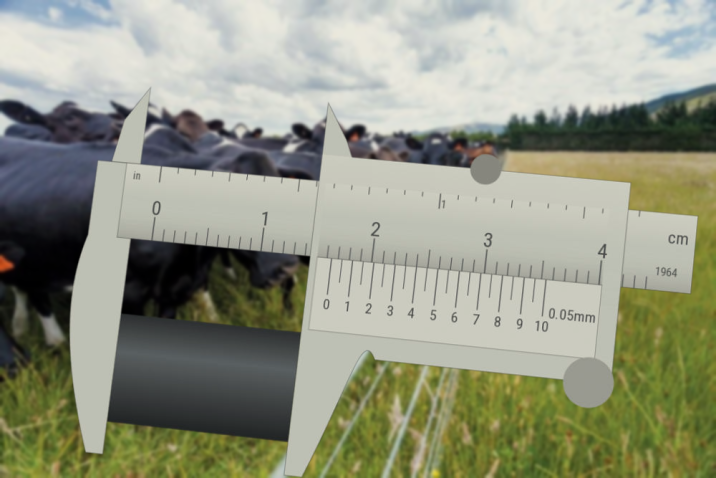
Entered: 16.4
